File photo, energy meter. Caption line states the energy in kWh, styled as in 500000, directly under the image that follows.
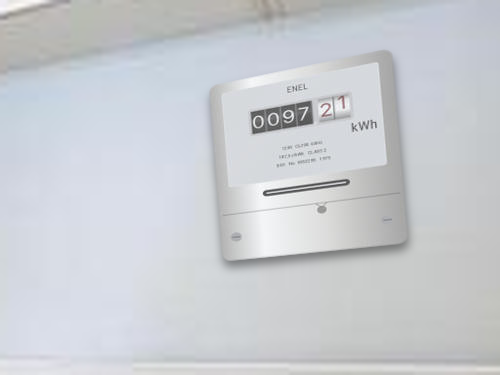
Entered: 97.21
